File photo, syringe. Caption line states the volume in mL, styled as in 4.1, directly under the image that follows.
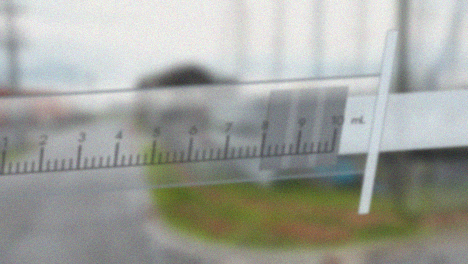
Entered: 8
